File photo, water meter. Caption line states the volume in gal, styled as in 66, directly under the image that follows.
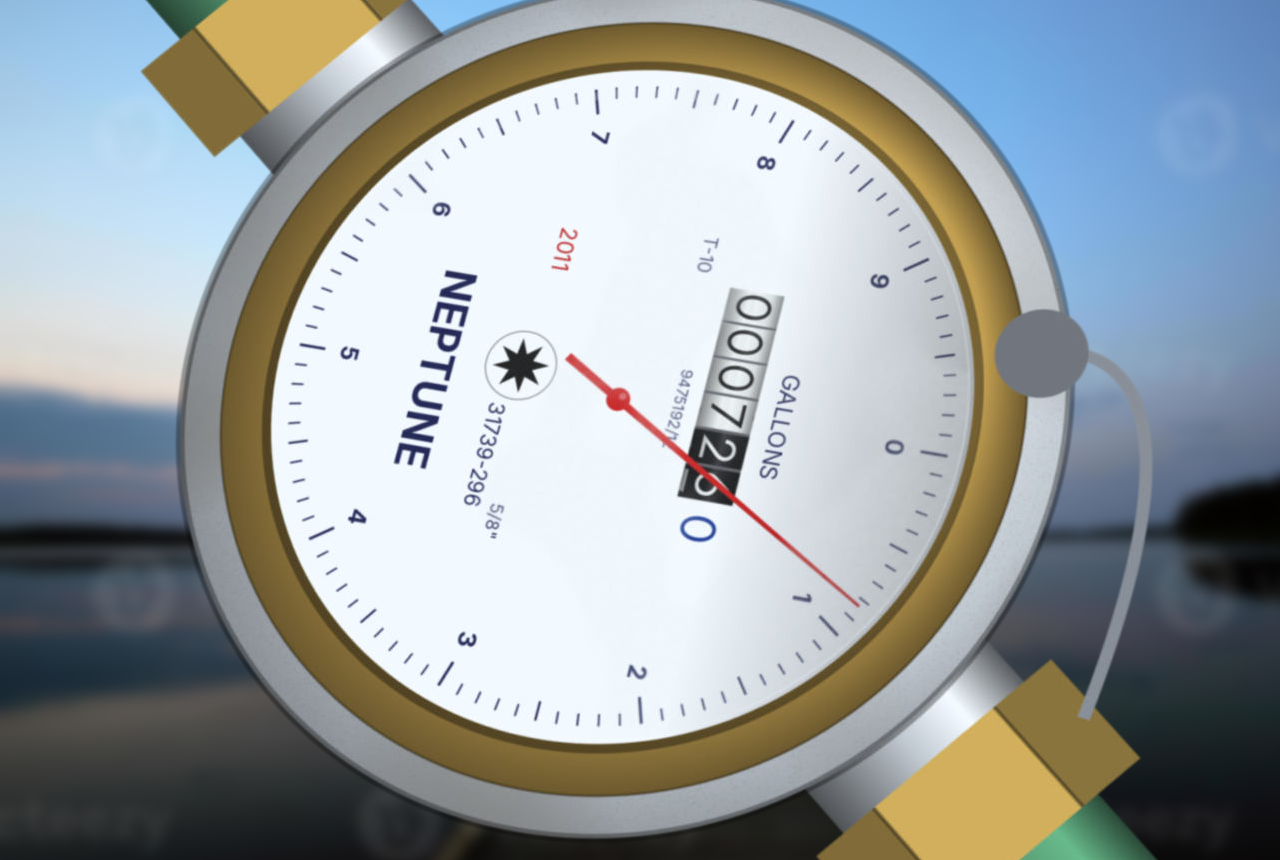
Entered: 7260.8
